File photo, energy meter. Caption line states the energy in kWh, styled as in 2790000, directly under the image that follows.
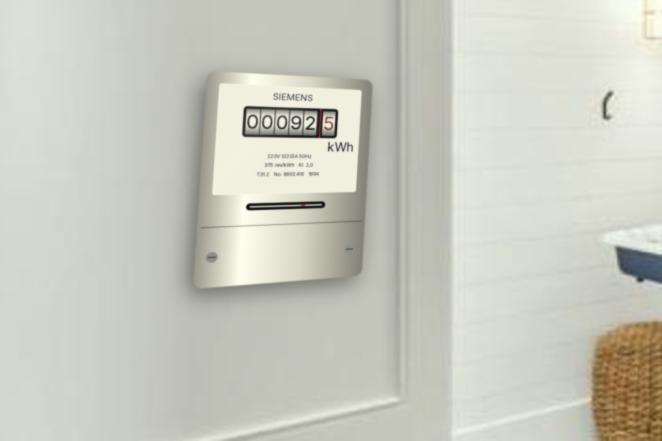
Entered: 92.5
